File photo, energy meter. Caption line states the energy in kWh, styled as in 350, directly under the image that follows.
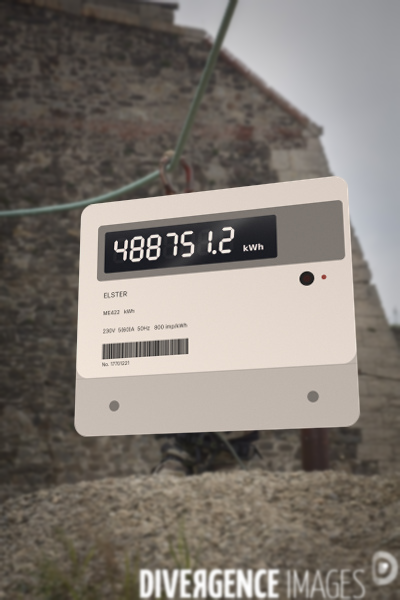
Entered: 488751.2
